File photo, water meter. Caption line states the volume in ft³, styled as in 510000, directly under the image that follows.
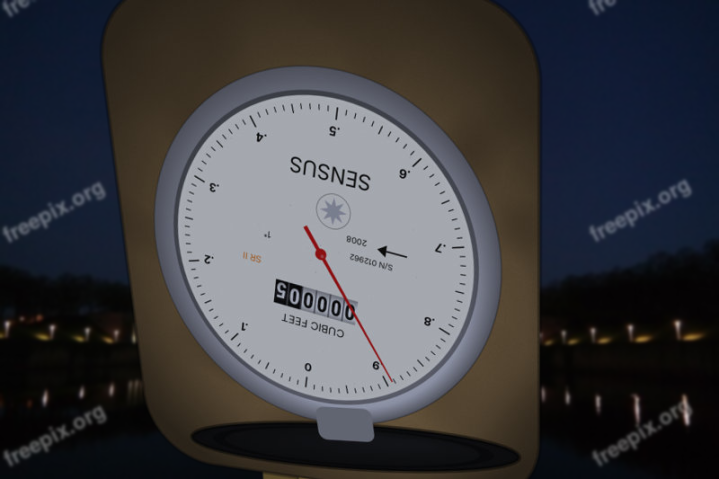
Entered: 4.89
